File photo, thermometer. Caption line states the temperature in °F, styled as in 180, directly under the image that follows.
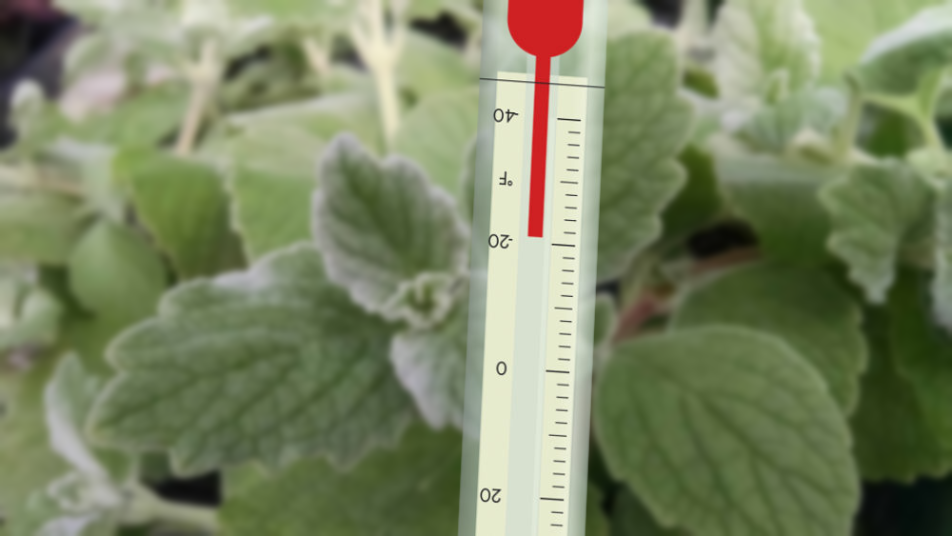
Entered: -21
